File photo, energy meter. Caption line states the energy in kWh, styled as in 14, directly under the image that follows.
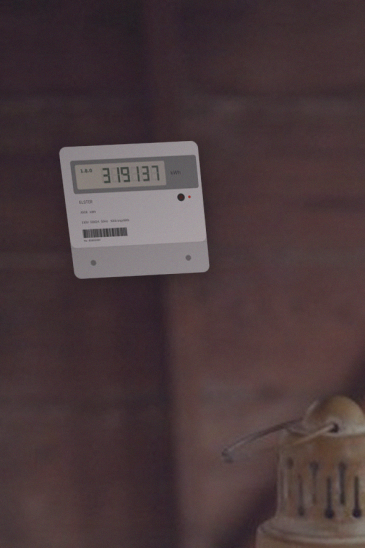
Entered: 319137
